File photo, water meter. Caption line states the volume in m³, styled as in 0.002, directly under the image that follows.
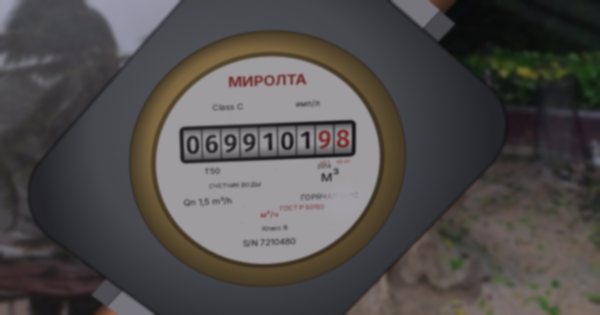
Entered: 699101.98
